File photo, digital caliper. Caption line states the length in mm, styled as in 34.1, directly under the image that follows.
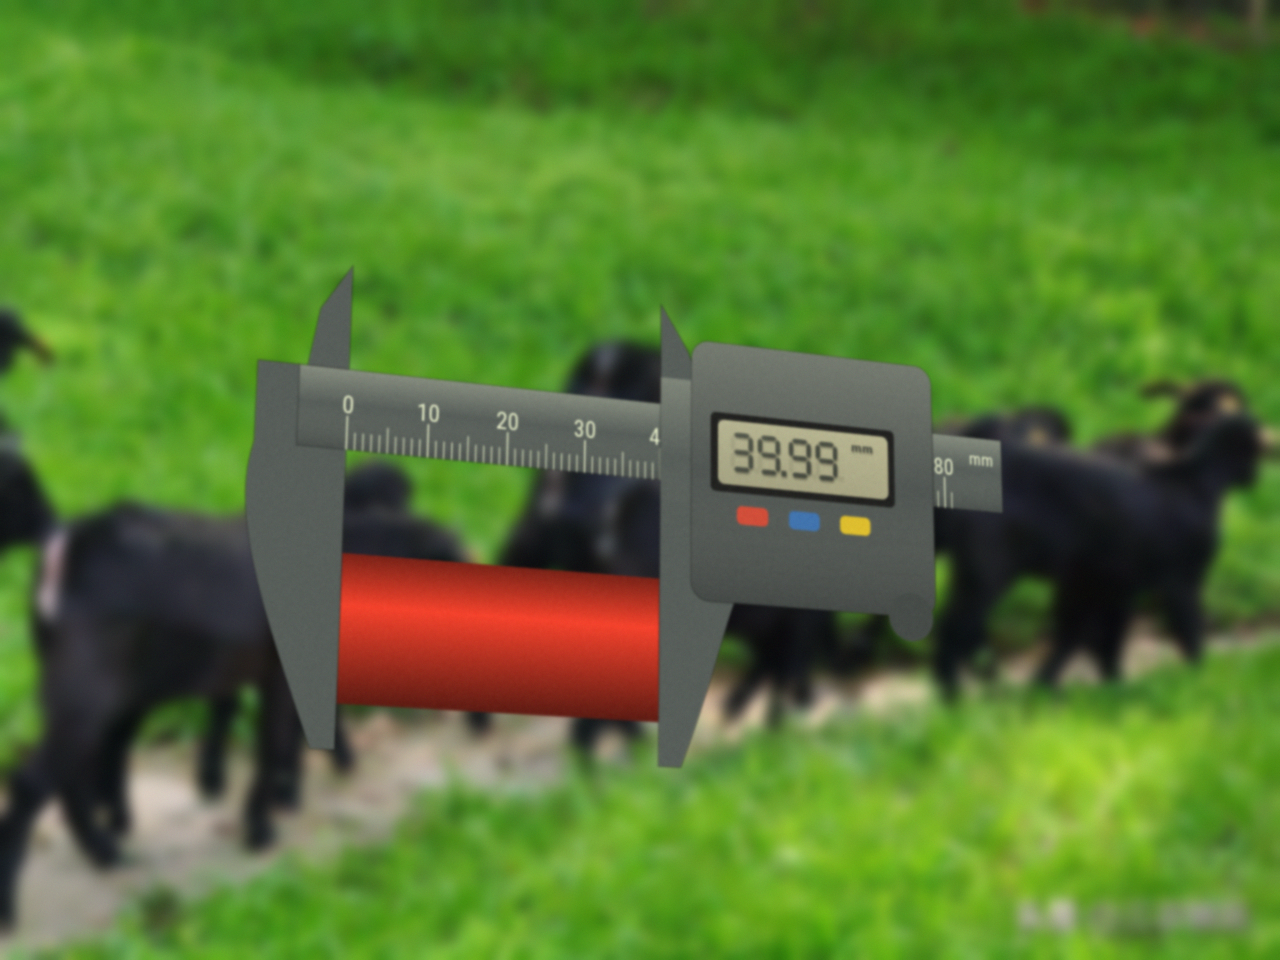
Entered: 39.99
